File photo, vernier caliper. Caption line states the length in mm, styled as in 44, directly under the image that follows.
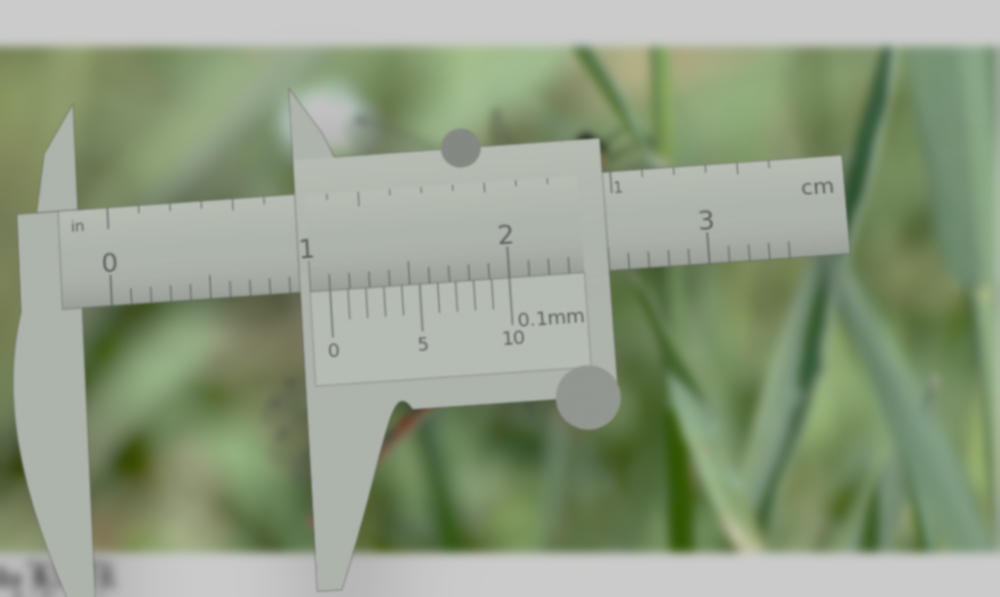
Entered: 11.0
